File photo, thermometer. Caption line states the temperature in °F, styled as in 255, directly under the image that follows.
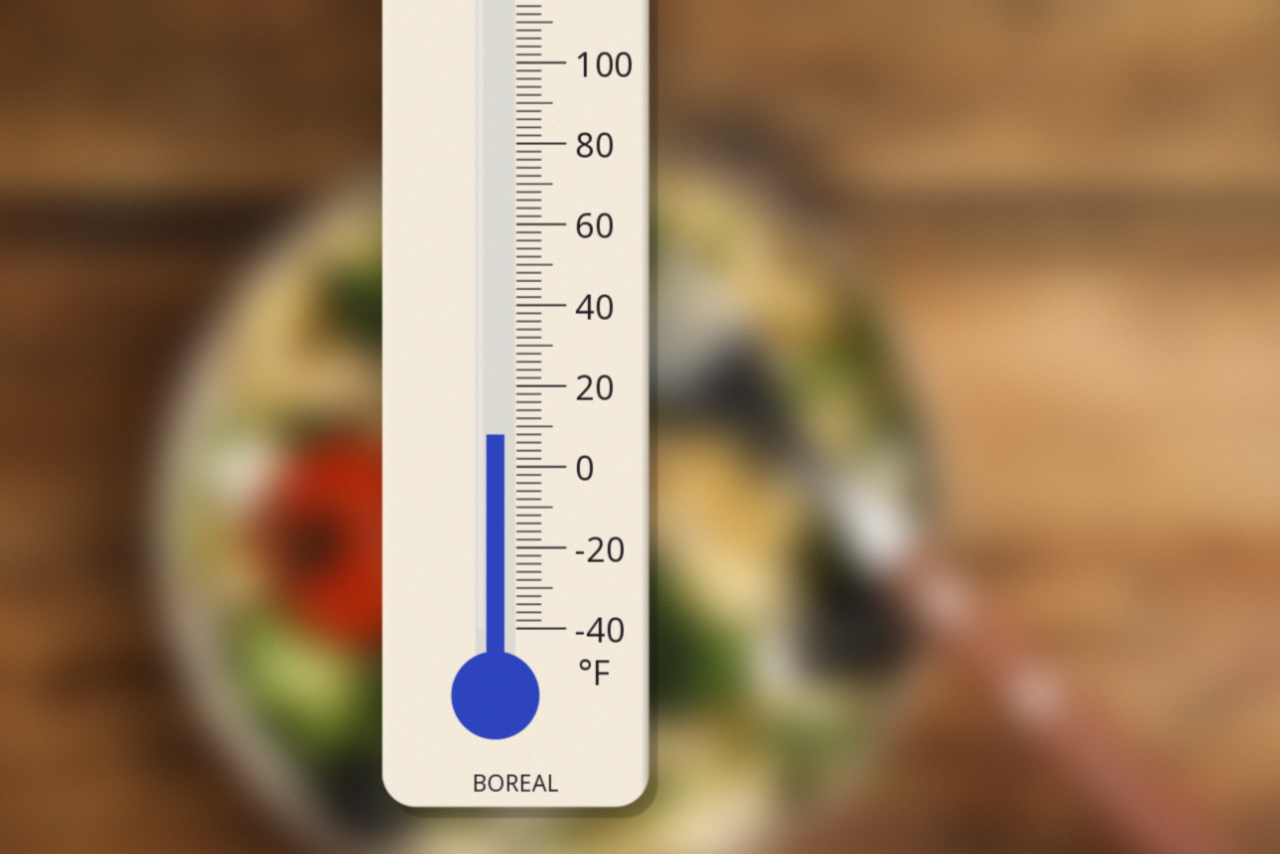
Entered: 8
